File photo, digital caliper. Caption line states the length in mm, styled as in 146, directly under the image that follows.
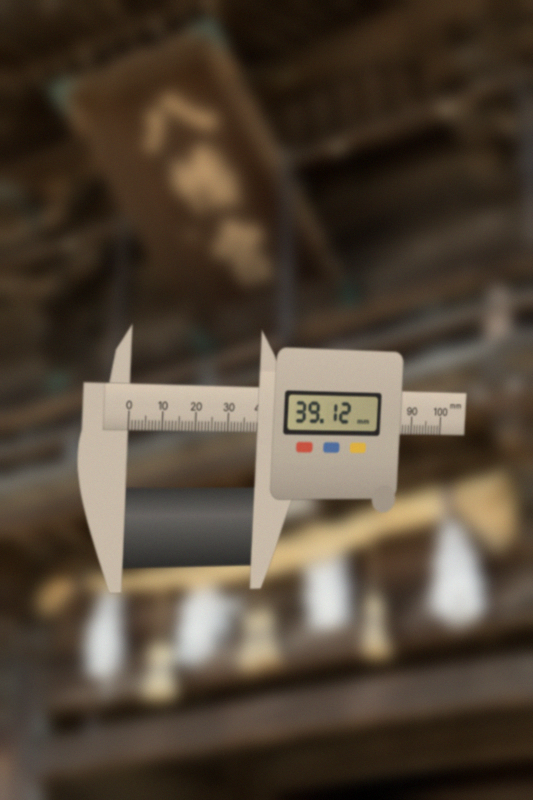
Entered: 39.12
